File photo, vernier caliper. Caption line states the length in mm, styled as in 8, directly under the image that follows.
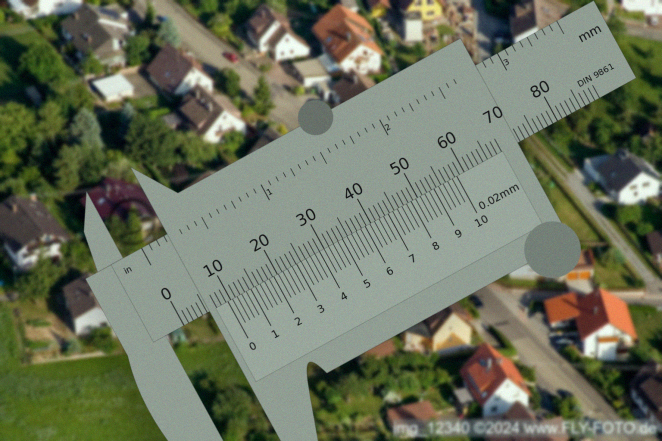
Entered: 9.4
